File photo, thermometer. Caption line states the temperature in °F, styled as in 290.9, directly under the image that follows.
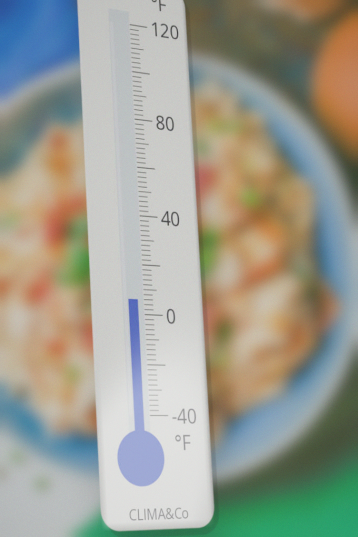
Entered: 6
